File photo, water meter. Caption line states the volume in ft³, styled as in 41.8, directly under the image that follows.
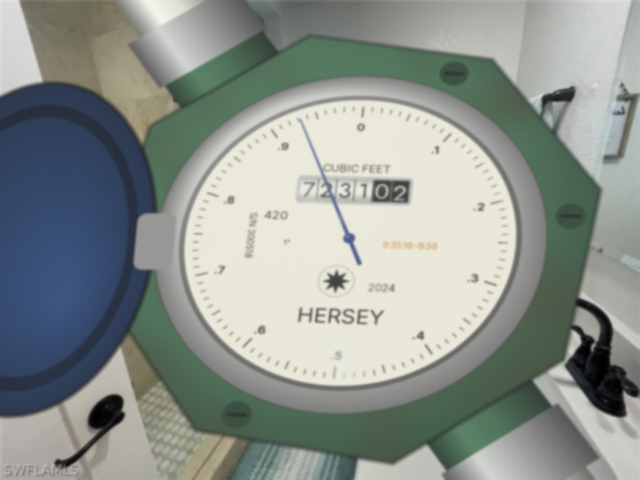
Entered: 723101.93
